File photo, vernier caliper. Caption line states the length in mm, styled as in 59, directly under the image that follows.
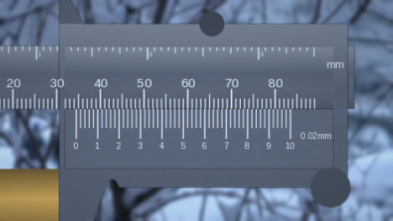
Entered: 34.5
